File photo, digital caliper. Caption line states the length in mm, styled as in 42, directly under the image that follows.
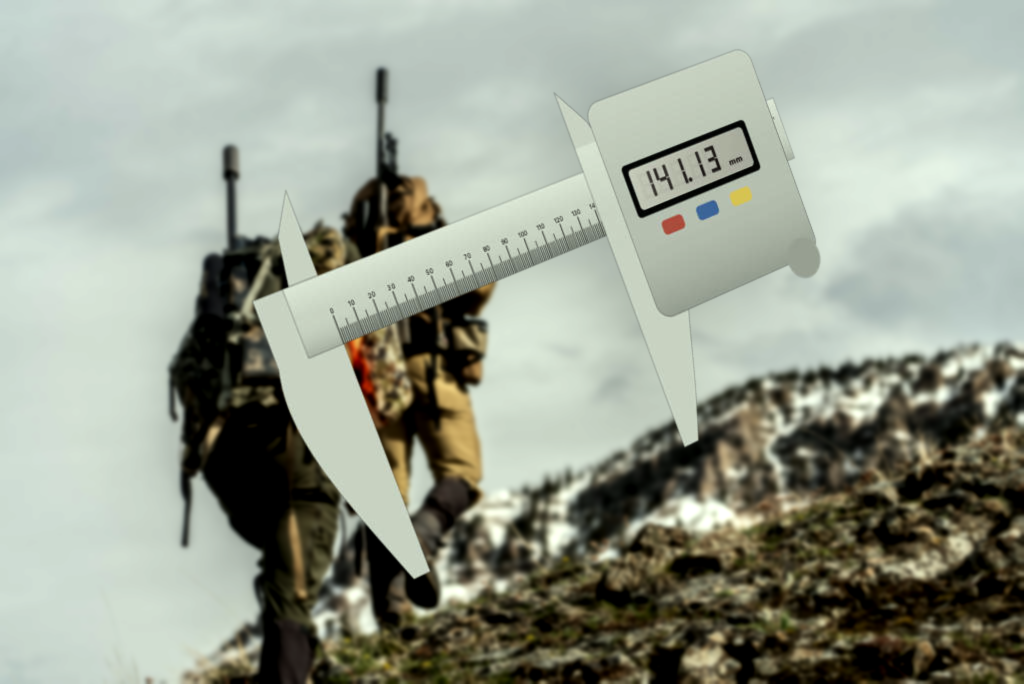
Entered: 141.13
